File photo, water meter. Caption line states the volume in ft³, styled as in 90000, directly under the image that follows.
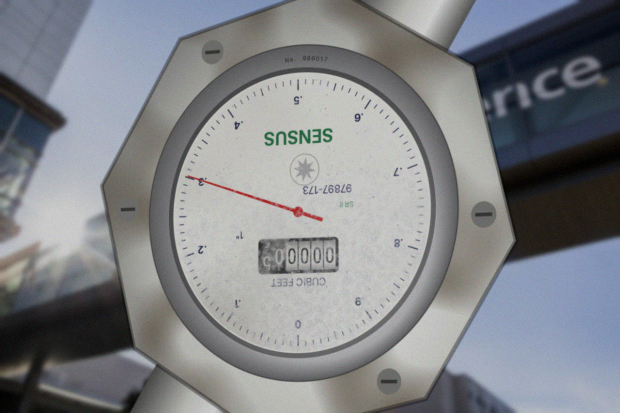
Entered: 5.30
